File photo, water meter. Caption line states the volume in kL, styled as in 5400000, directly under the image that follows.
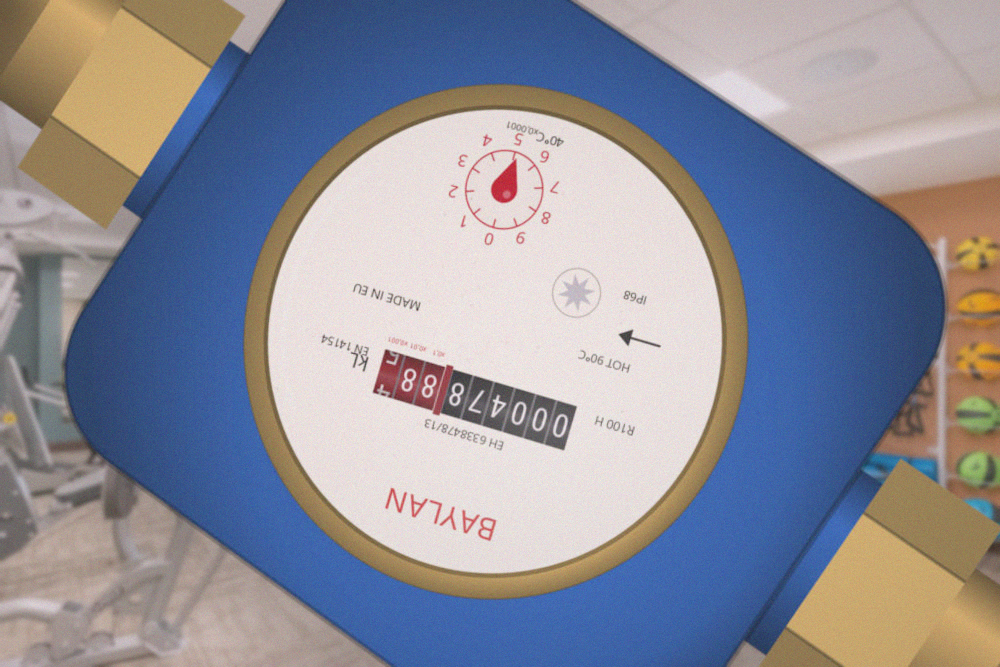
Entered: 478.8845
